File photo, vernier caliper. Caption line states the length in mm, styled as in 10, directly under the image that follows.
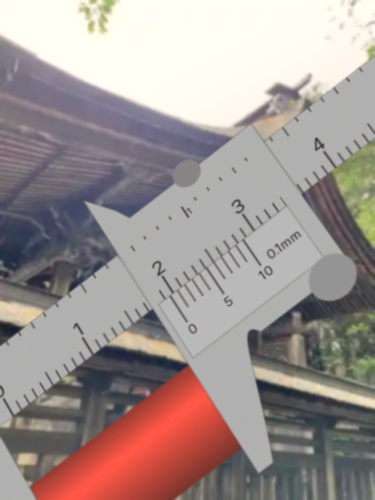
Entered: 19.6
